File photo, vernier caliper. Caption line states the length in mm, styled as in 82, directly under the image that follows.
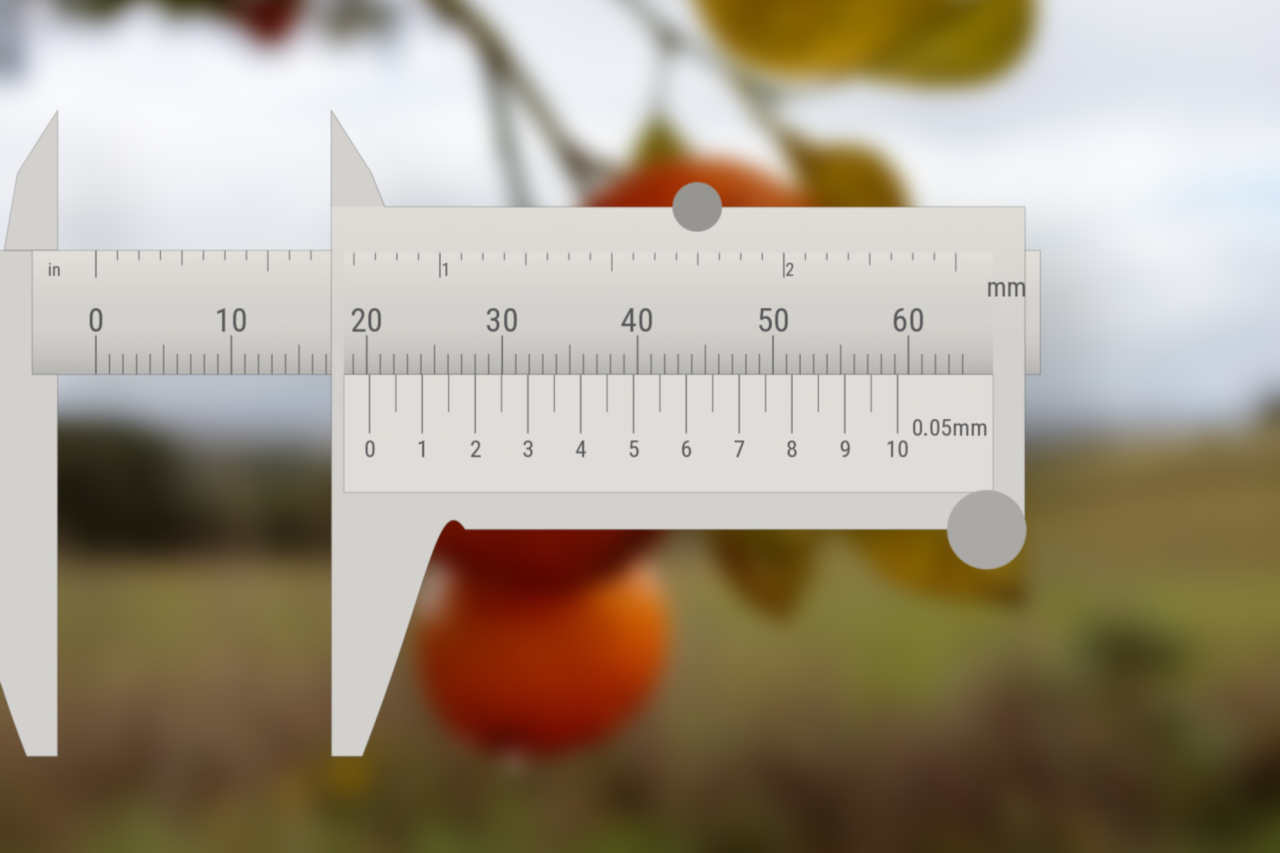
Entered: 20.2
